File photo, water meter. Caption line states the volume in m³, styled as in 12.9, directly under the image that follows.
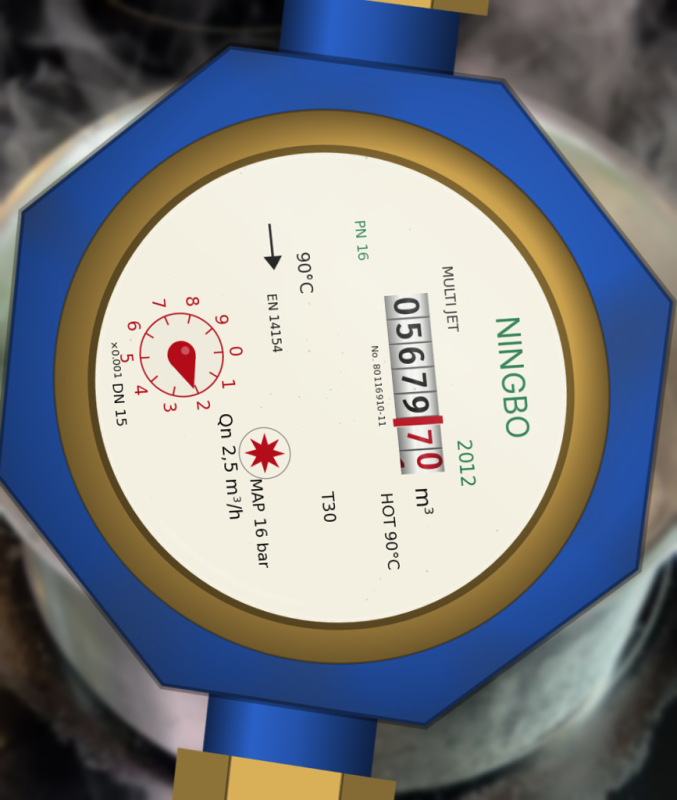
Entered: 5679.702
